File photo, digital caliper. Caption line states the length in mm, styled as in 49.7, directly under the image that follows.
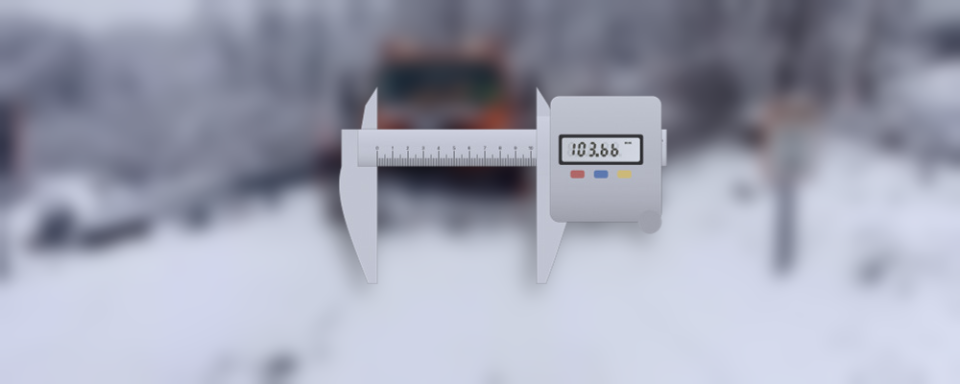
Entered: 103.66
